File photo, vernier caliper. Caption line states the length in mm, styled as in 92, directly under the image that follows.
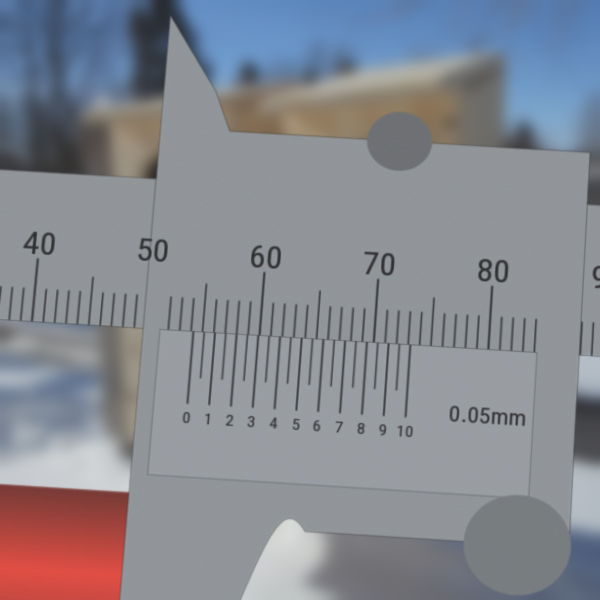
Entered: 54.2
